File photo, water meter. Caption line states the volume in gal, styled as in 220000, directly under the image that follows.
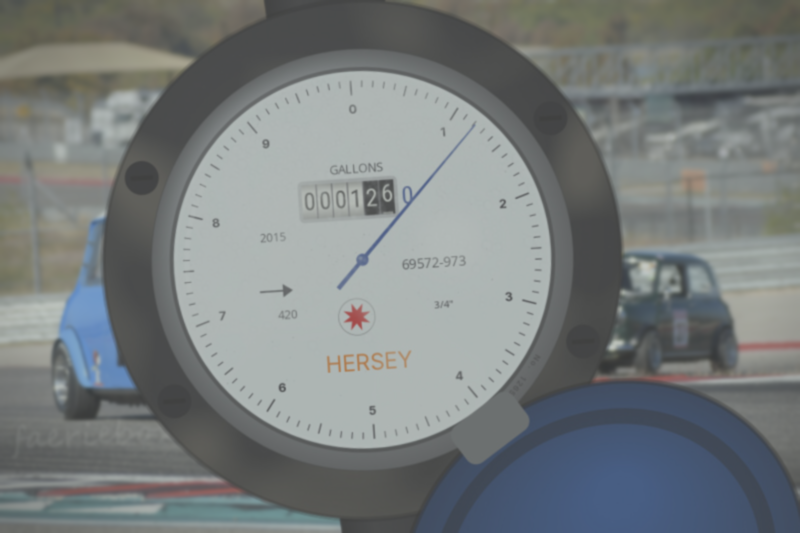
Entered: 1261.2
